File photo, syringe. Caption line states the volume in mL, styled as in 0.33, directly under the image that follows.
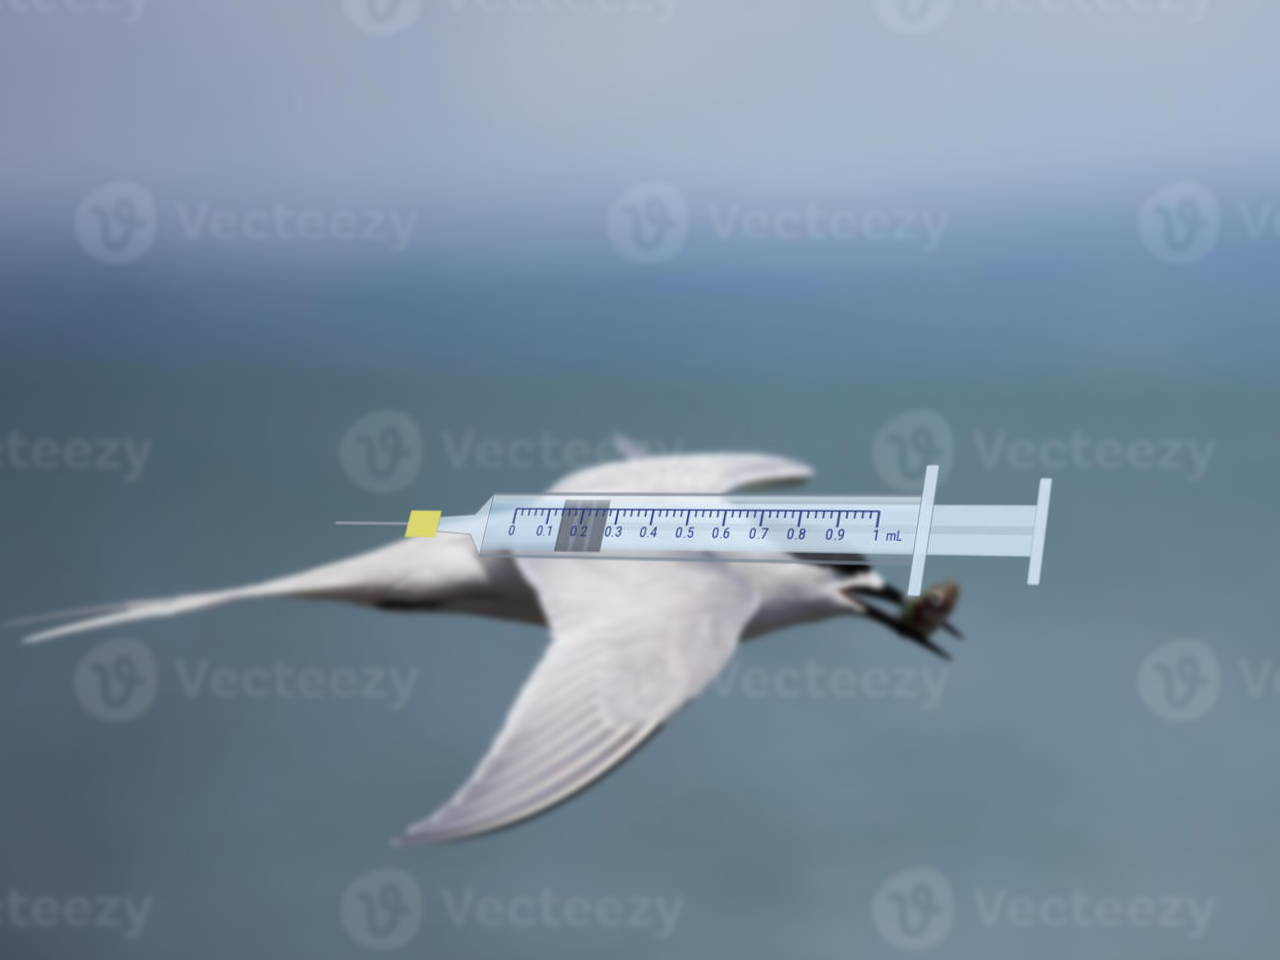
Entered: 0.14
